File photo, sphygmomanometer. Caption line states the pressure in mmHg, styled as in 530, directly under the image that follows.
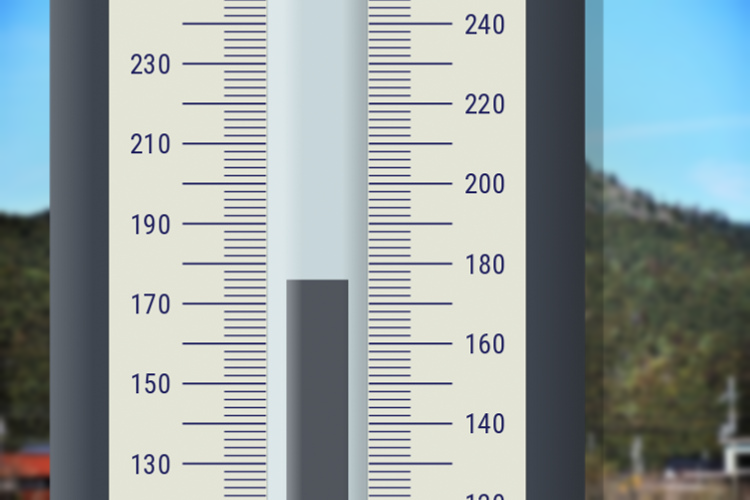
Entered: 176
